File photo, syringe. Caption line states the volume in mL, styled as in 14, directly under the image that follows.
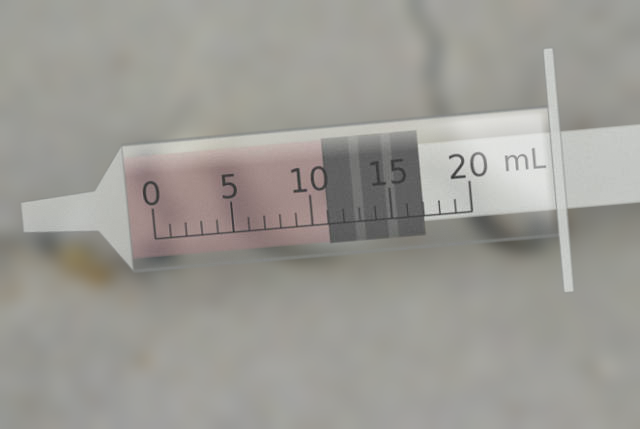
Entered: 11
